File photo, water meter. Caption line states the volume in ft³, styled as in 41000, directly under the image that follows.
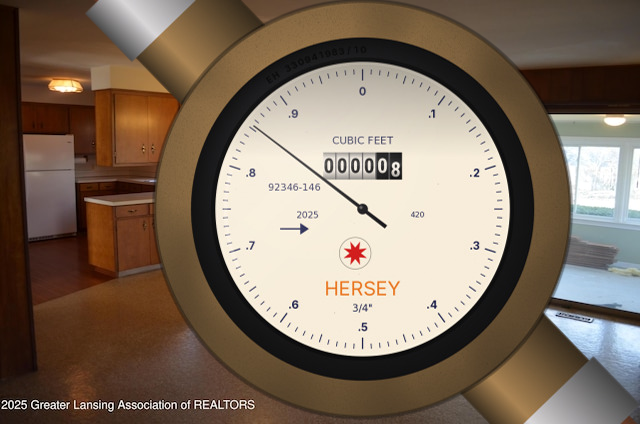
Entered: 7.85
